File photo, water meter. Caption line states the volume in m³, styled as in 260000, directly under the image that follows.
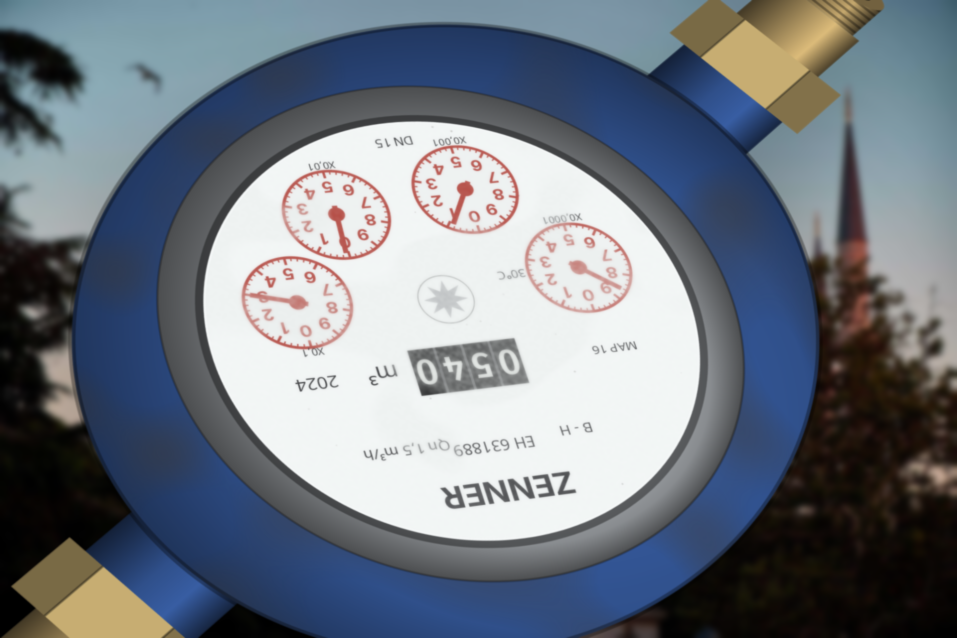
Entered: 540.3008
